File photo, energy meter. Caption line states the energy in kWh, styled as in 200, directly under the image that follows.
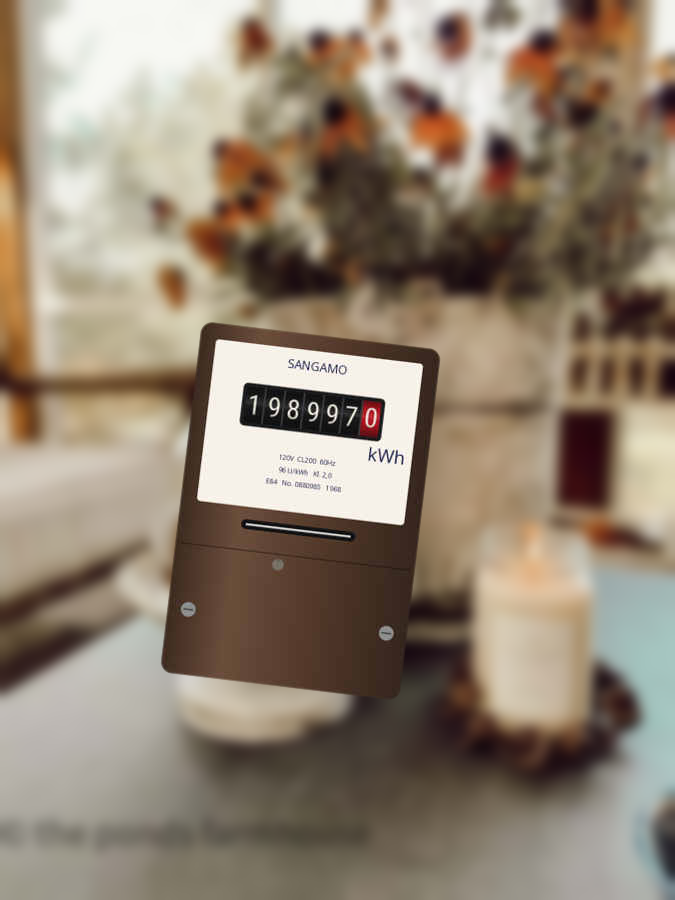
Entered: 198997.0
